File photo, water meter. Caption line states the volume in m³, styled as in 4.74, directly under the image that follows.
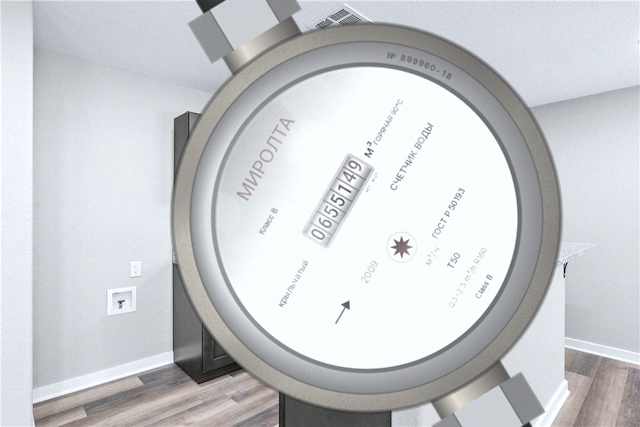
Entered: 6551.49
